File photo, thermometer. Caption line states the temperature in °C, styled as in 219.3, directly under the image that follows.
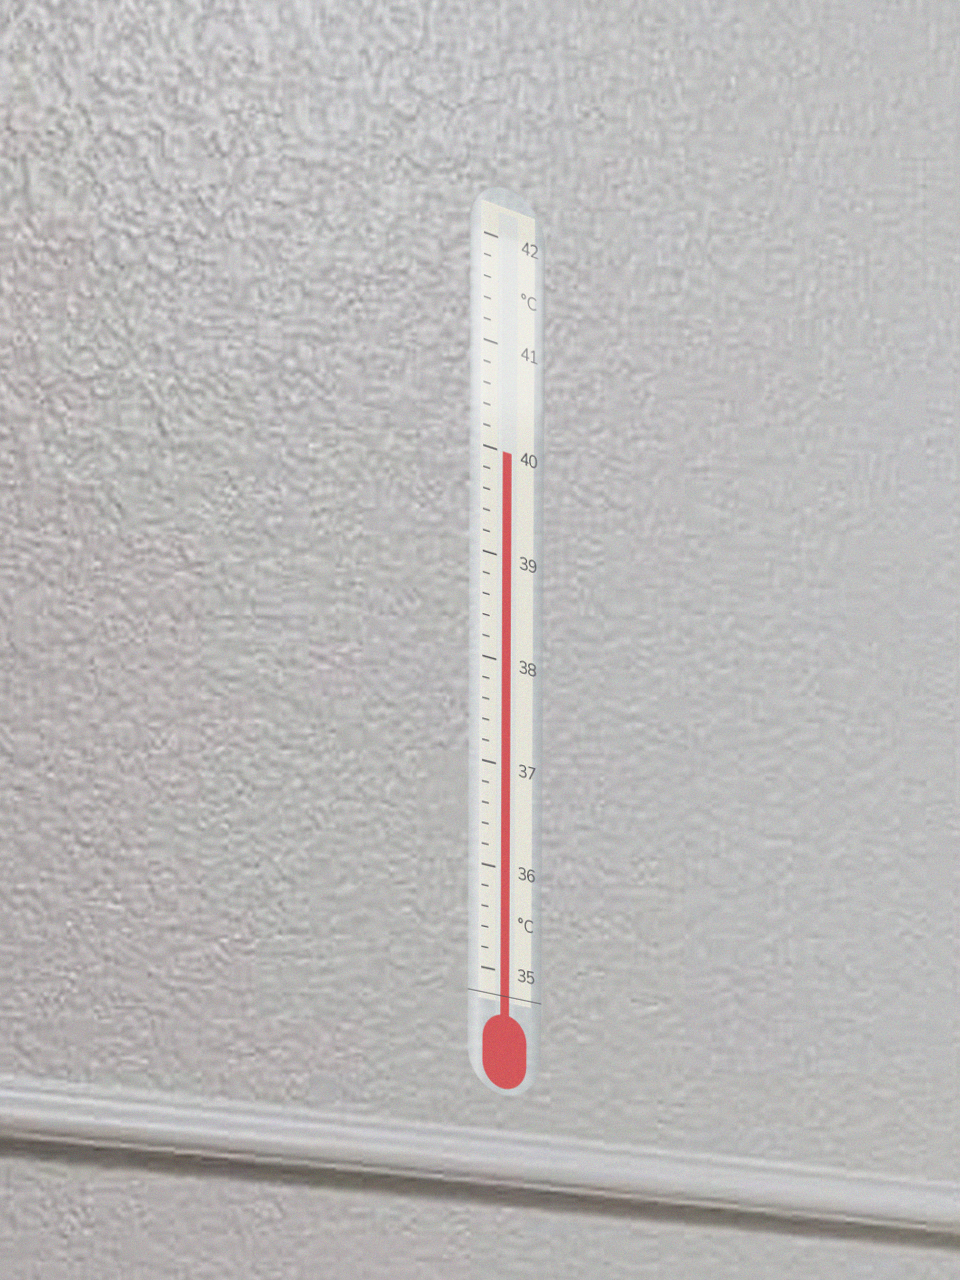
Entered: 40
